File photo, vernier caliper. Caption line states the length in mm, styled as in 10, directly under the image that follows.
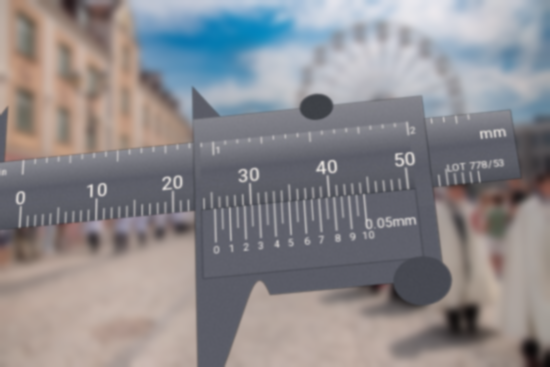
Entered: 25.4
